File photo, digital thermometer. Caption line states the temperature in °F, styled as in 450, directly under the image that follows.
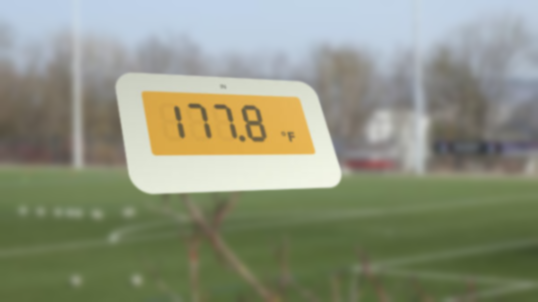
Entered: 177.8
